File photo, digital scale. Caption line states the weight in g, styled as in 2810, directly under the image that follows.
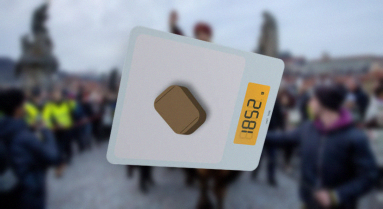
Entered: 1852
